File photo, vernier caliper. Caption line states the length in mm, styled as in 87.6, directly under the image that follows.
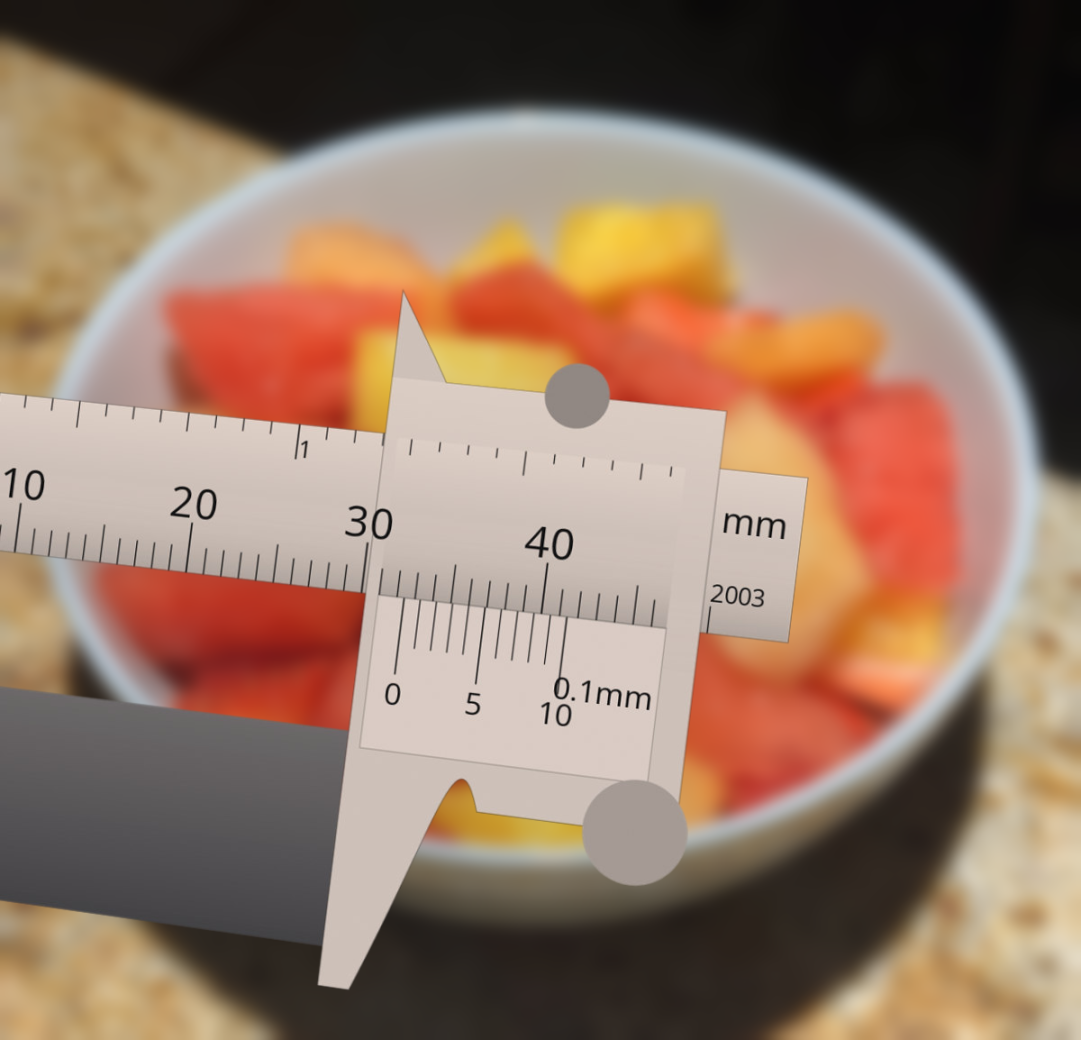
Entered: 32.4
